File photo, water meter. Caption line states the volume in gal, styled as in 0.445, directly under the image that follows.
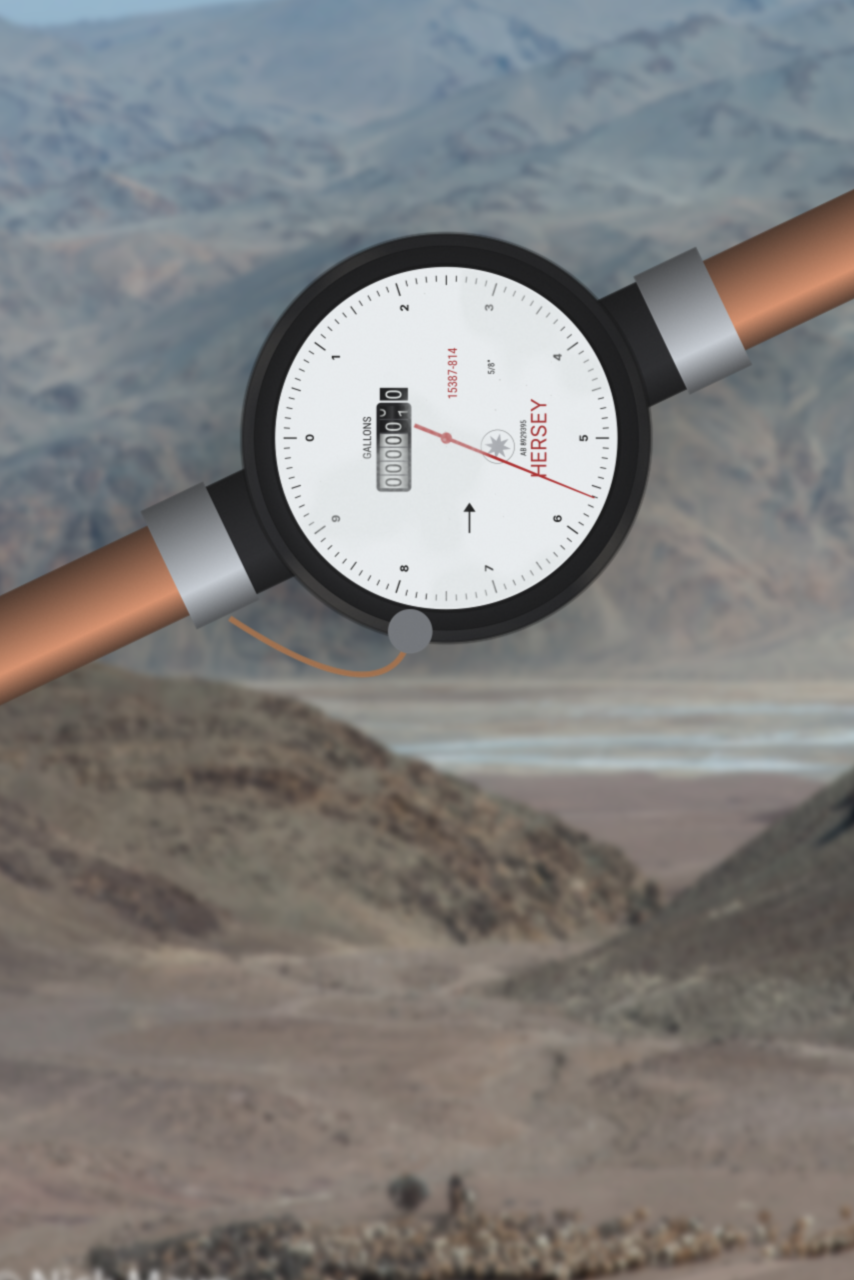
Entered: 5.6
